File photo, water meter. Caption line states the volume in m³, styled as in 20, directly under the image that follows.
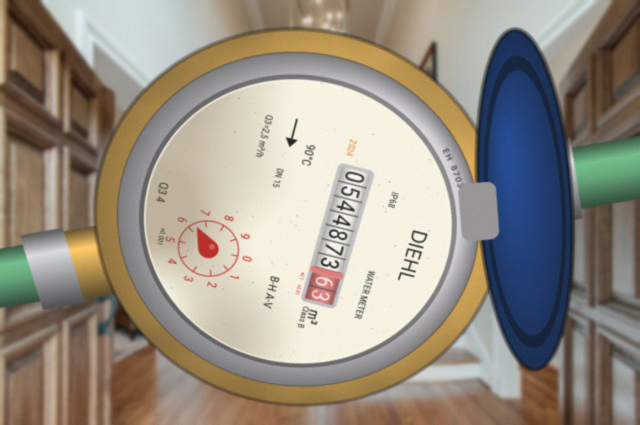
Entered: 544873.636
